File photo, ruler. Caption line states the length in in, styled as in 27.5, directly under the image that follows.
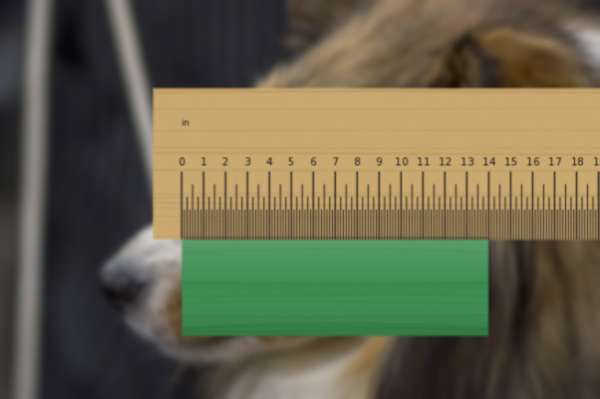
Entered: 14
